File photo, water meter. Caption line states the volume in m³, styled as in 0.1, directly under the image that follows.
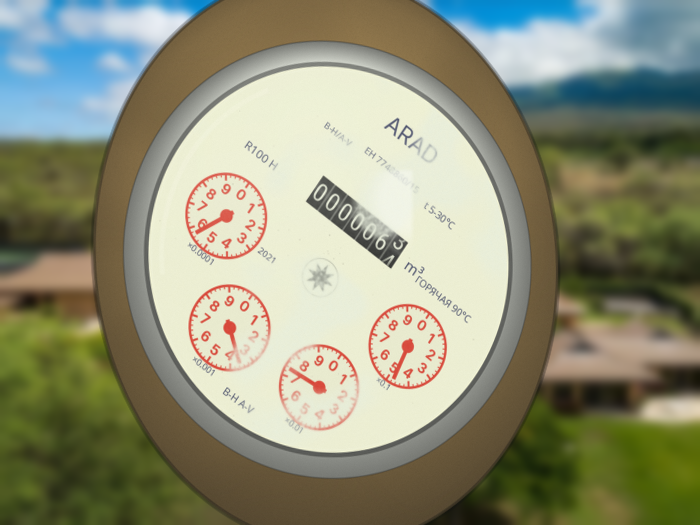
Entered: 63.4735
